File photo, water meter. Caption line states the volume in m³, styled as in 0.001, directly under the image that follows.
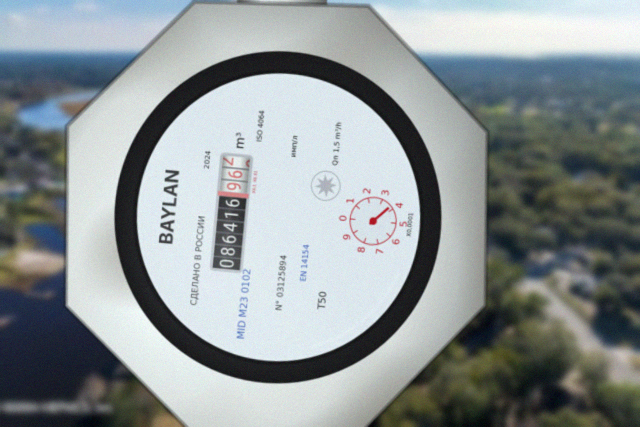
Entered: 86416.9623
